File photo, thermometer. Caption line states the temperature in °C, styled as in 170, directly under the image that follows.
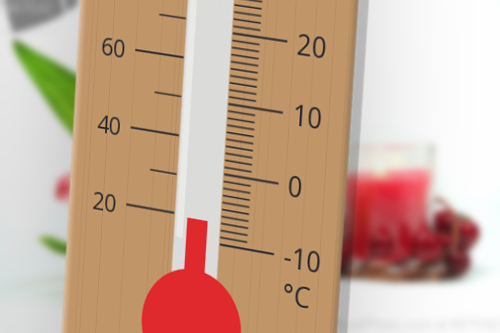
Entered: -7
